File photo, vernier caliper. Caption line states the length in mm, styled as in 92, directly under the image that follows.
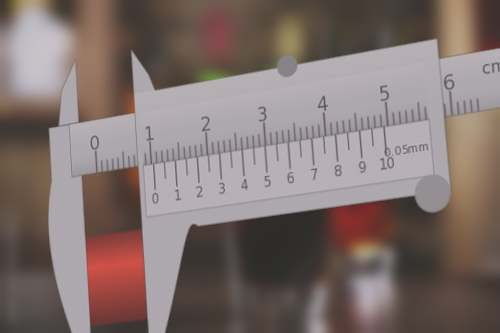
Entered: 10.4
